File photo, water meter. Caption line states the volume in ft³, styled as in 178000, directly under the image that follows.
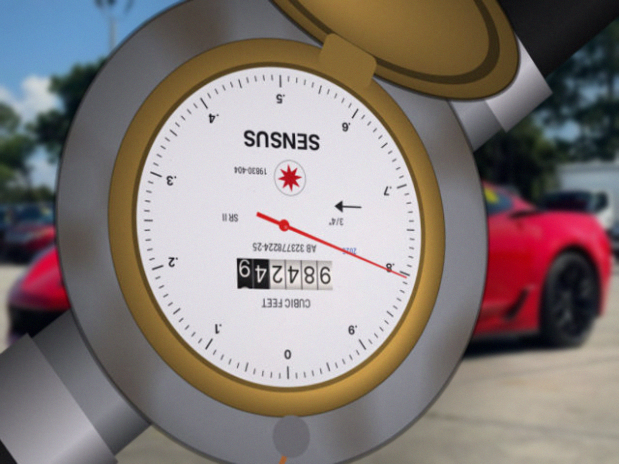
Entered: 984248.80
